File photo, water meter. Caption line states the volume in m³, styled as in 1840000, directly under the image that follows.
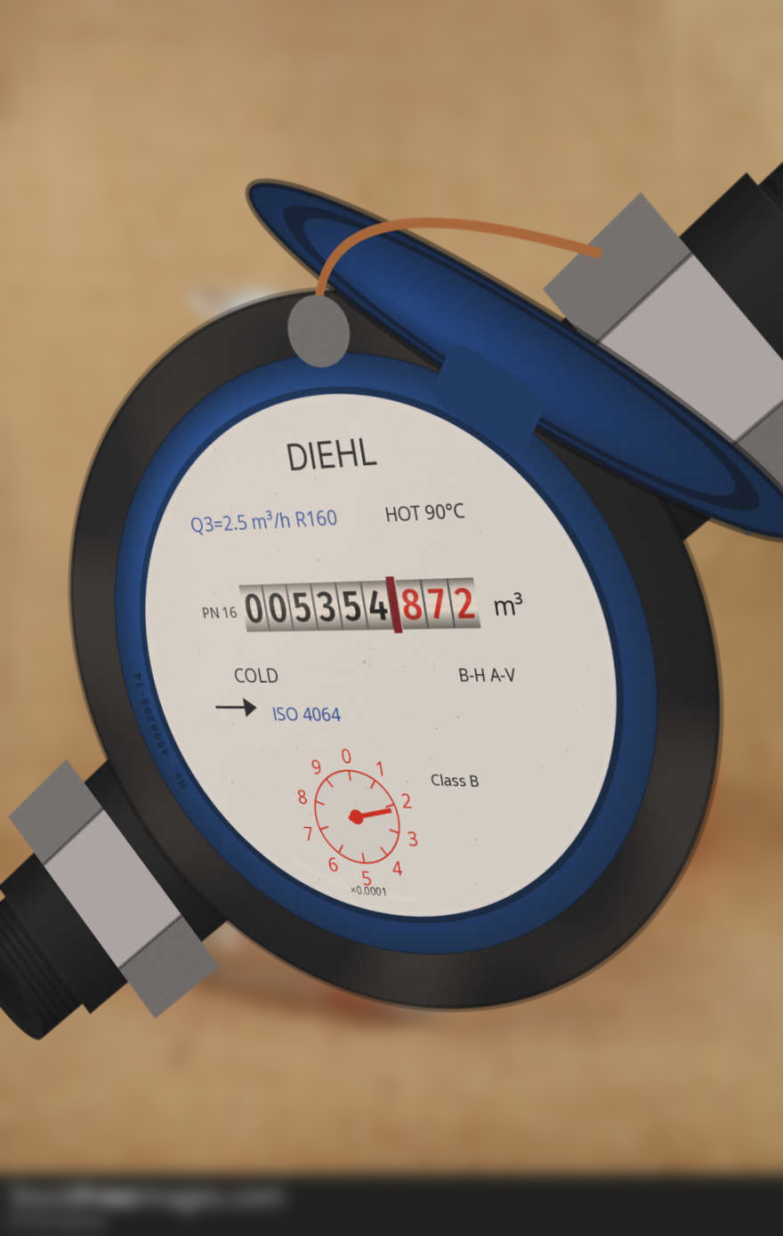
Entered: 5354.8722
